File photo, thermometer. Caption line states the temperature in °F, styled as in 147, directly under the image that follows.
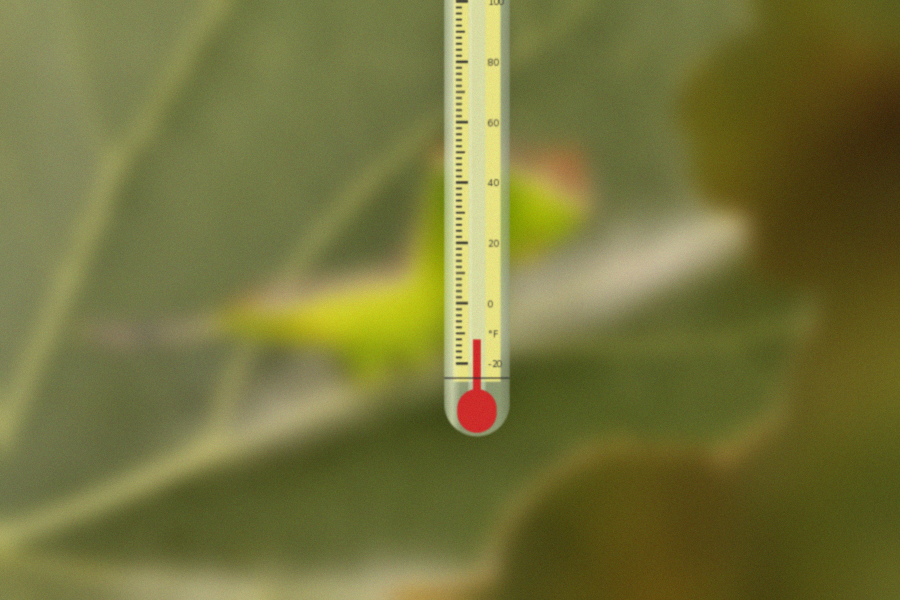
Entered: -12
